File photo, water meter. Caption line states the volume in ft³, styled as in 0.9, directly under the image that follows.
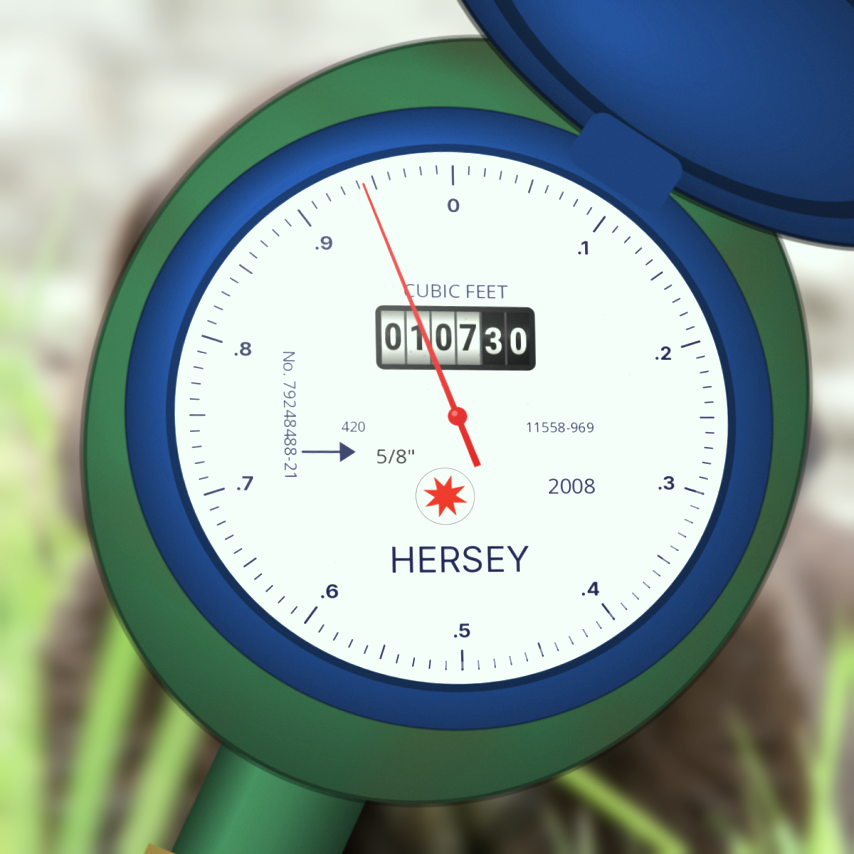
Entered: 10729.94
